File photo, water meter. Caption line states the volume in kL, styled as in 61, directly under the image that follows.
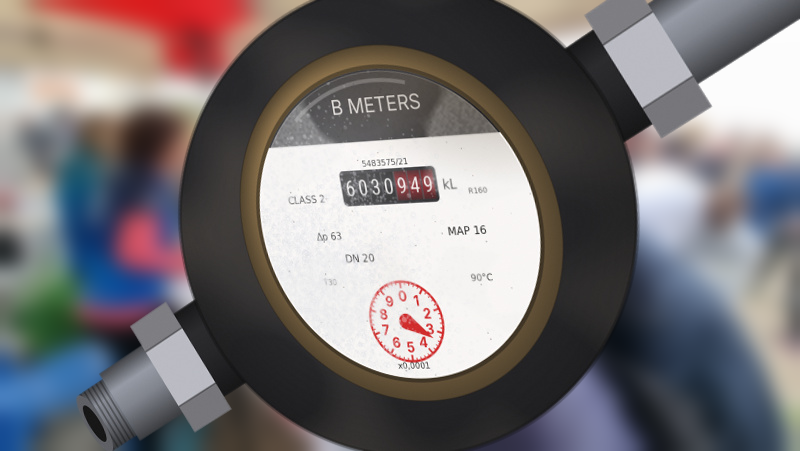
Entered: 6030.9493
